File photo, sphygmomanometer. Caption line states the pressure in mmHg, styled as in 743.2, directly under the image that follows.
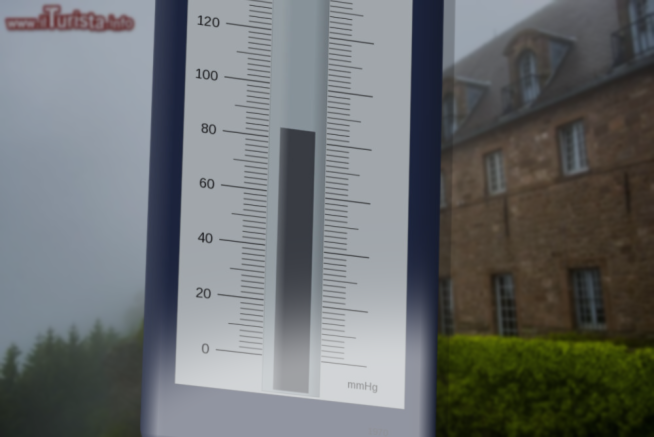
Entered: 84
